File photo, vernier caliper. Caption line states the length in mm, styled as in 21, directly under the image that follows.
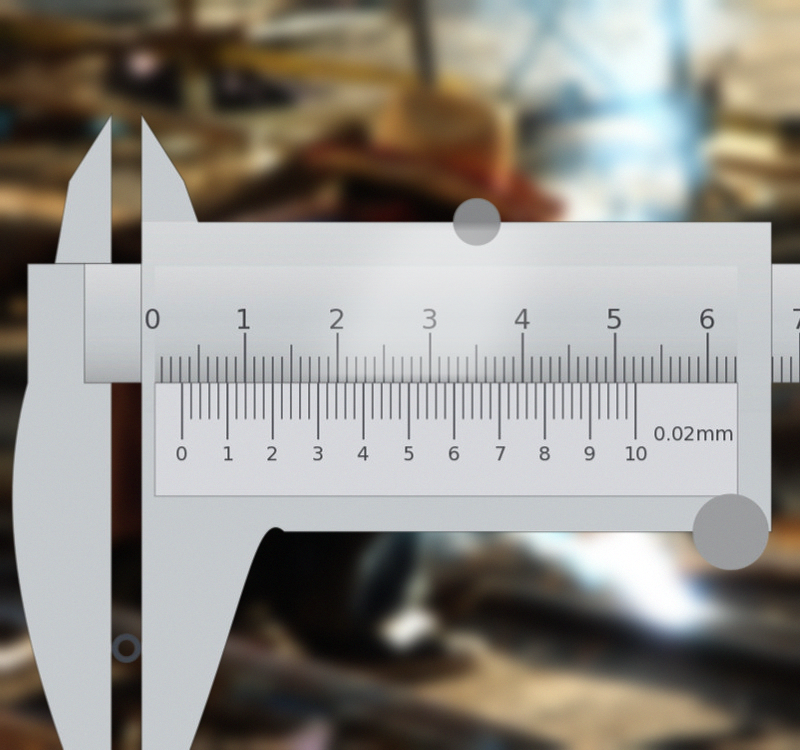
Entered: 3.2
